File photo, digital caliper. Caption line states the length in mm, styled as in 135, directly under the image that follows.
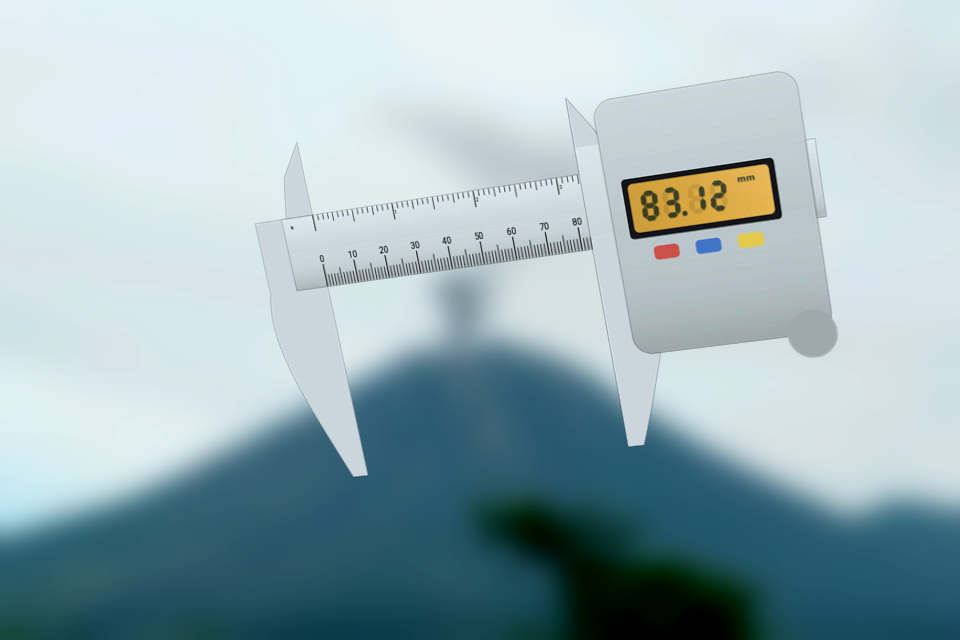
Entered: 83.12
